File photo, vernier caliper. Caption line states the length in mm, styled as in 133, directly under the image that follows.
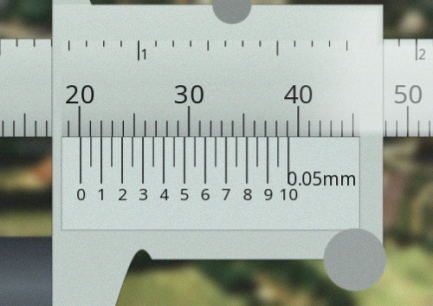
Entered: 20.1
